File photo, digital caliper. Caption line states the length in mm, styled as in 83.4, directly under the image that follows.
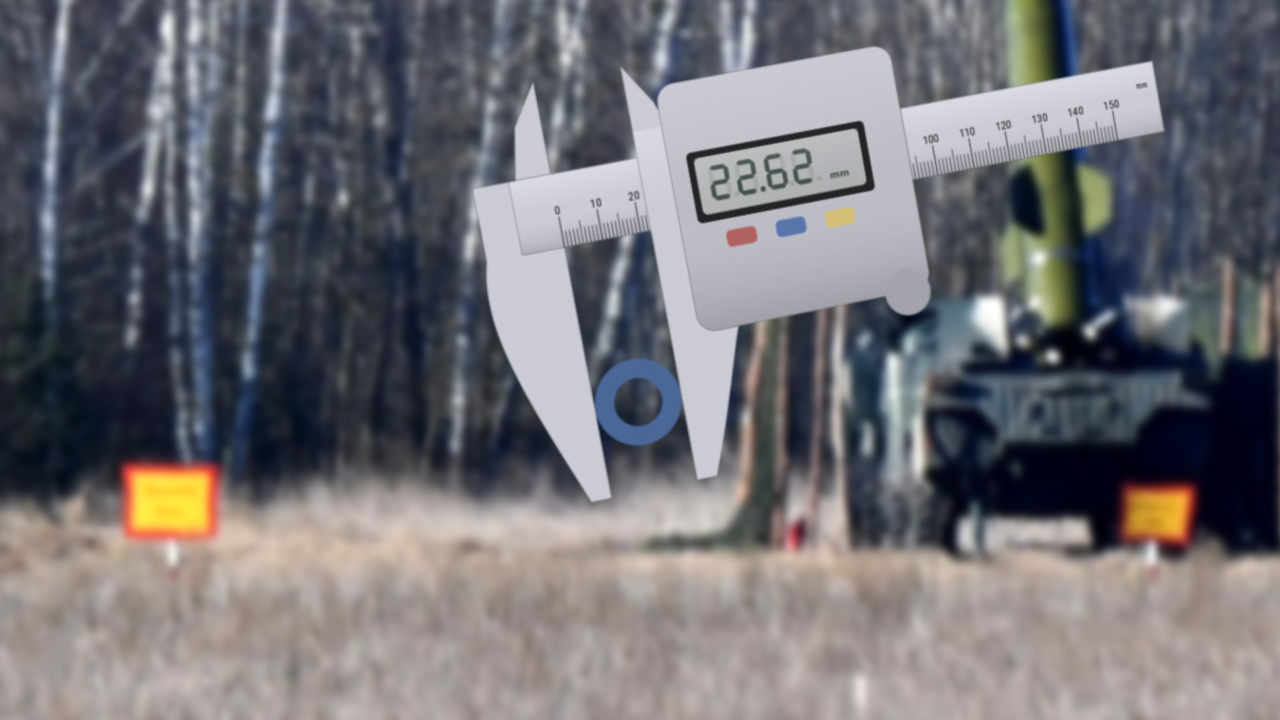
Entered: 22.62
